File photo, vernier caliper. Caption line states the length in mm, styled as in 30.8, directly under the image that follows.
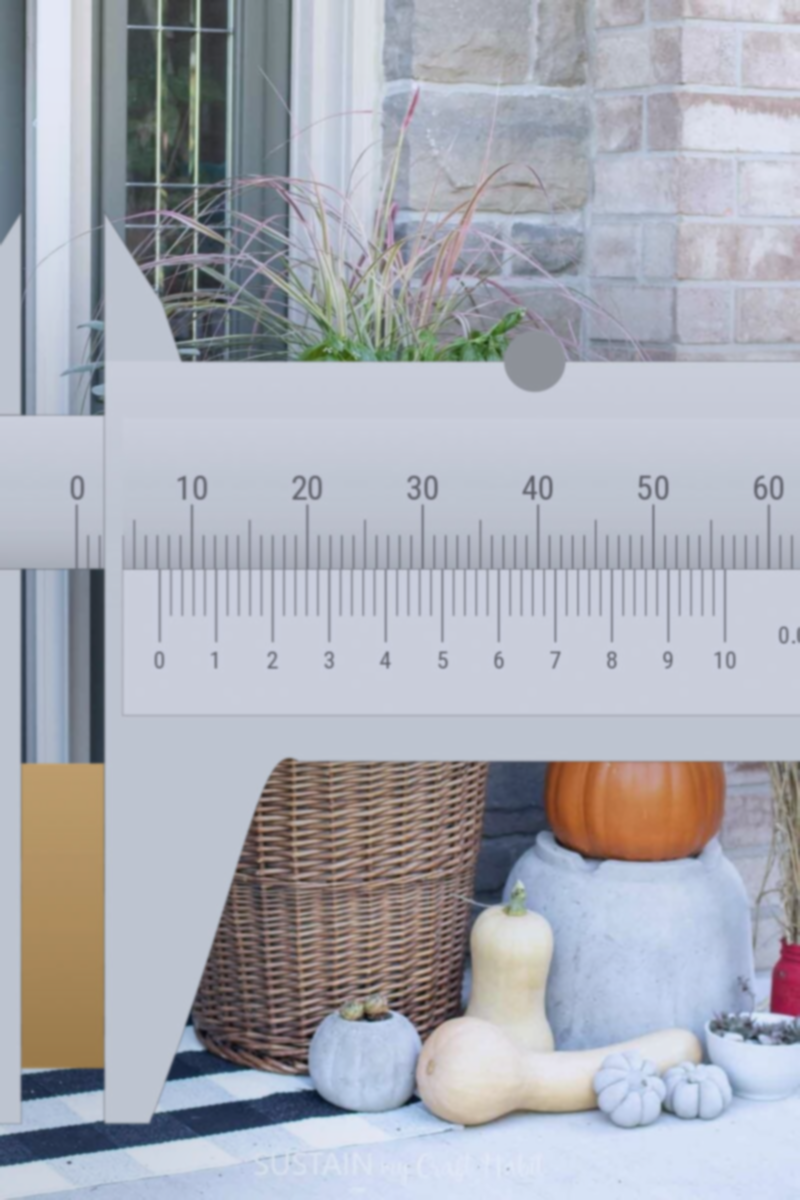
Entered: 7.2
